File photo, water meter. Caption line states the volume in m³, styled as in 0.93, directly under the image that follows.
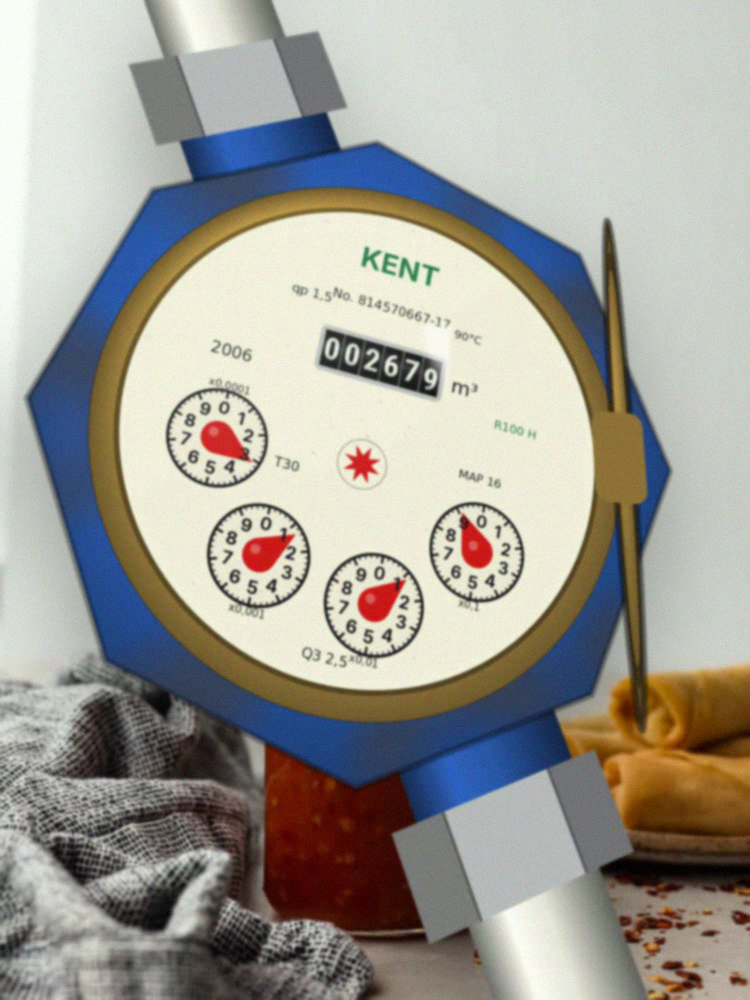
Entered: 2678.9113
